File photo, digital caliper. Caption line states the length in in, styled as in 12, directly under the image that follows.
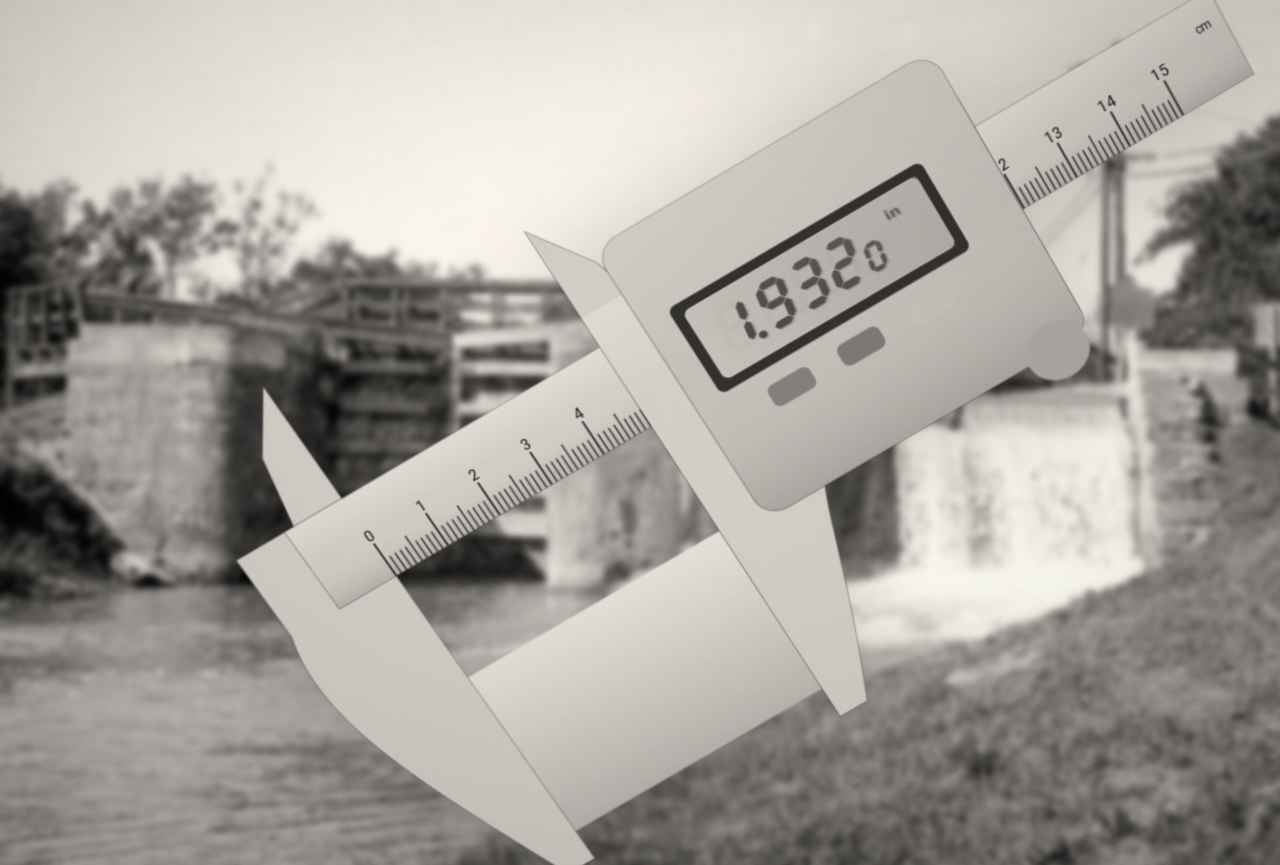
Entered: 1.9320
